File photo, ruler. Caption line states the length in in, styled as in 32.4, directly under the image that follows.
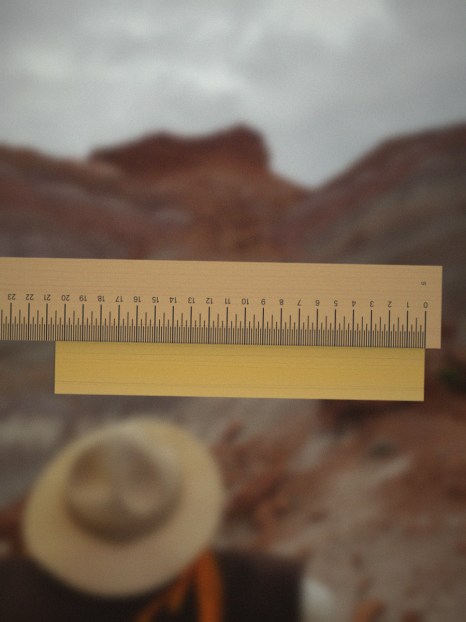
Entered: 20.5
